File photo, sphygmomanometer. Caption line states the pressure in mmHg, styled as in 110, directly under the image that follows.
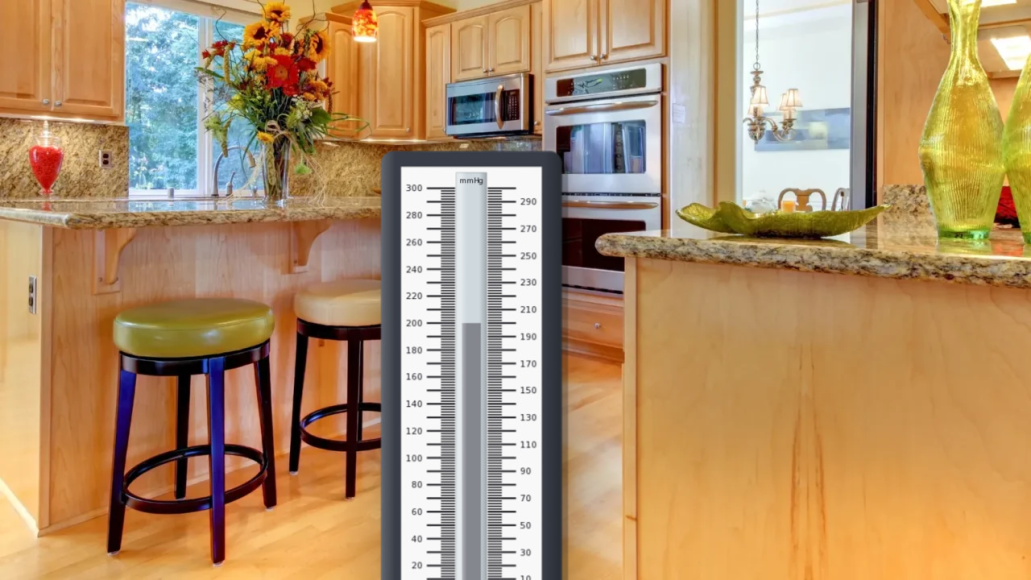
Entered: 200
